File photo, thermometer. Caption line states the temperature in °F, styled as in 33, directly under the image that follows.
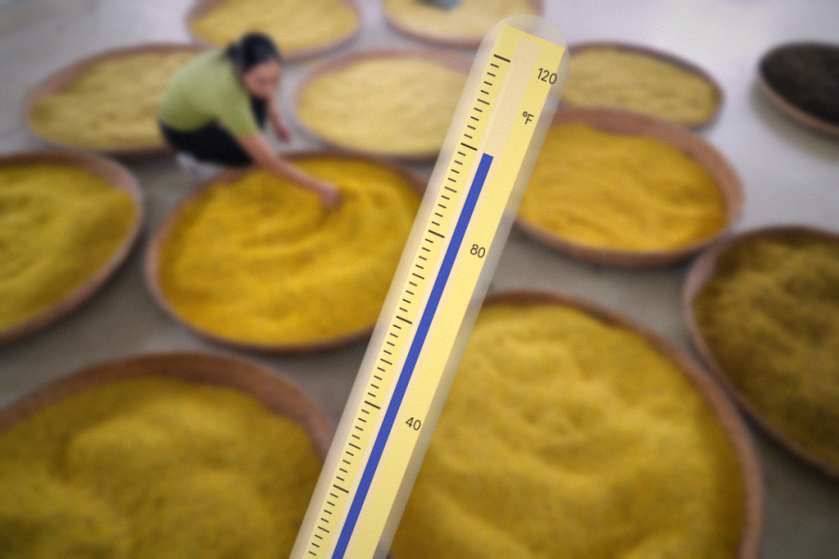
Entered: 100
